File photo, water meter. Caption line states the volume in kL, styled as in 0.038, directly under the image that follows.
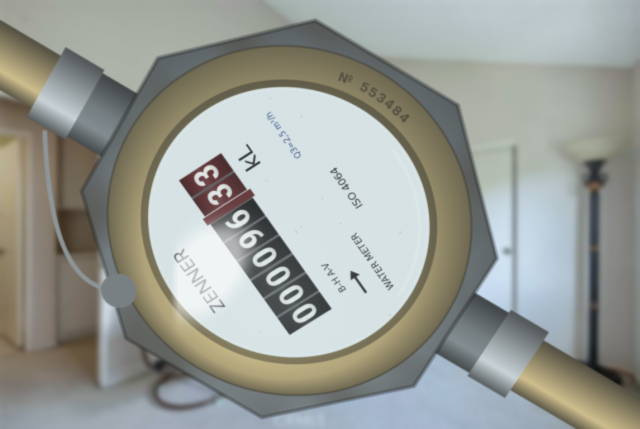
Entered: 96.33
